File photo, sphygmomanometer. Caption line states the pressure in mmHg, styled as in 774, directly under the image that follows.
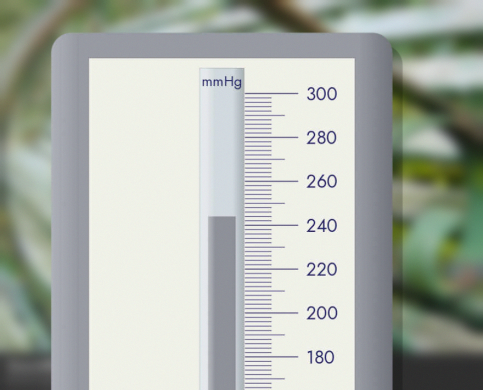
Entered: 244
